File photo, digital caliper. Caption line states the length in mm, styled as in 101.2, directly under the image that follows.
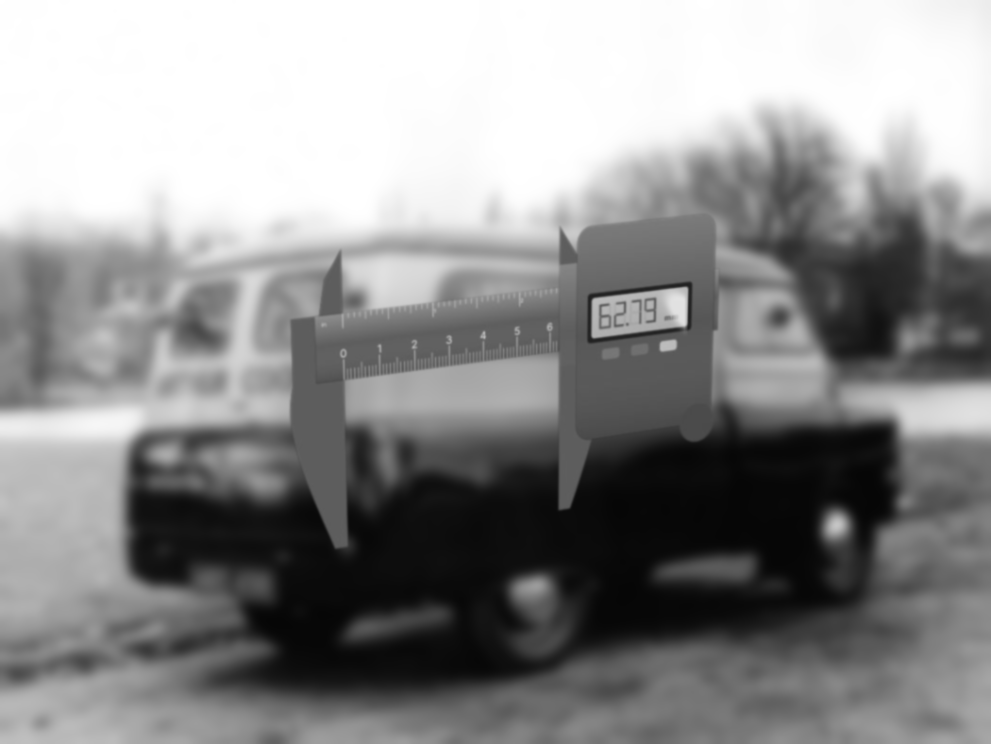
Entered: 62.79
